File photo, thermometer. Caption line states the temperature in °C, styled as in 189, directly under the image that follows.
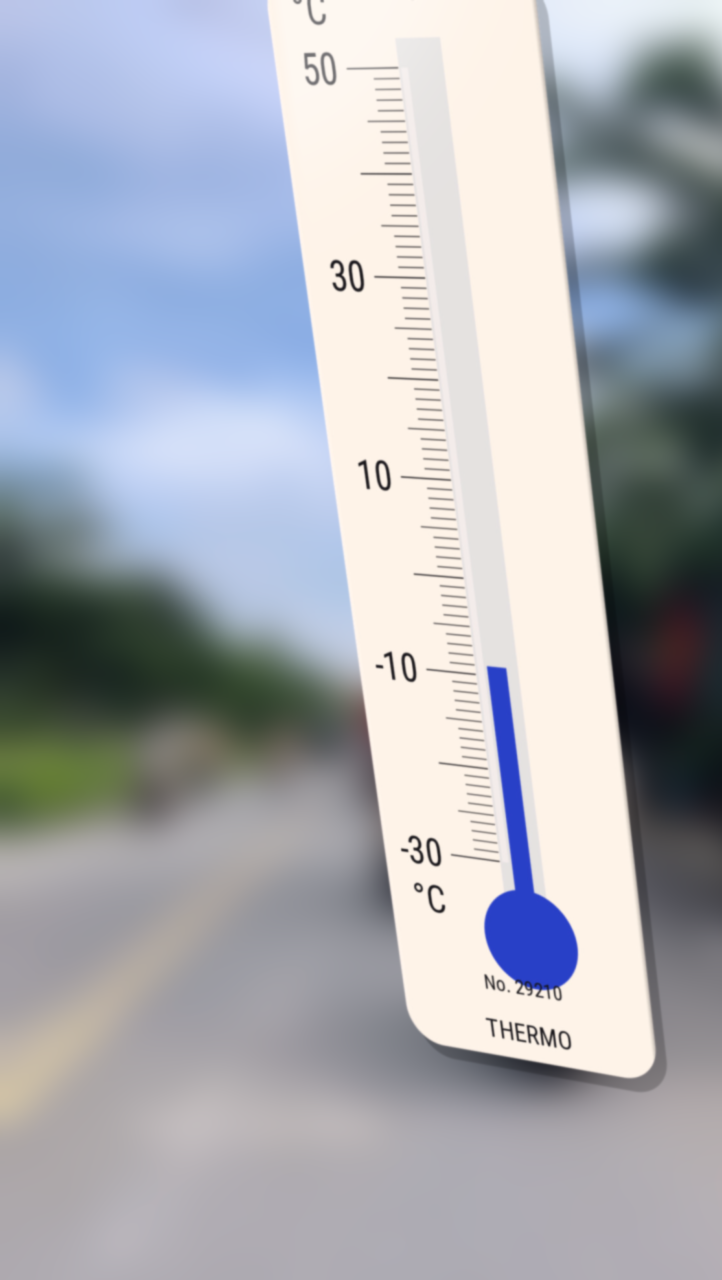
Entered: -9
